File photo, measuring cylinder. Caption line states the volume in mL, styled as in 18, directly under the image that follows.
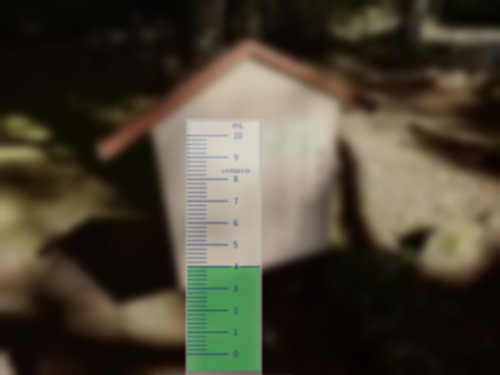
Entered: 4
